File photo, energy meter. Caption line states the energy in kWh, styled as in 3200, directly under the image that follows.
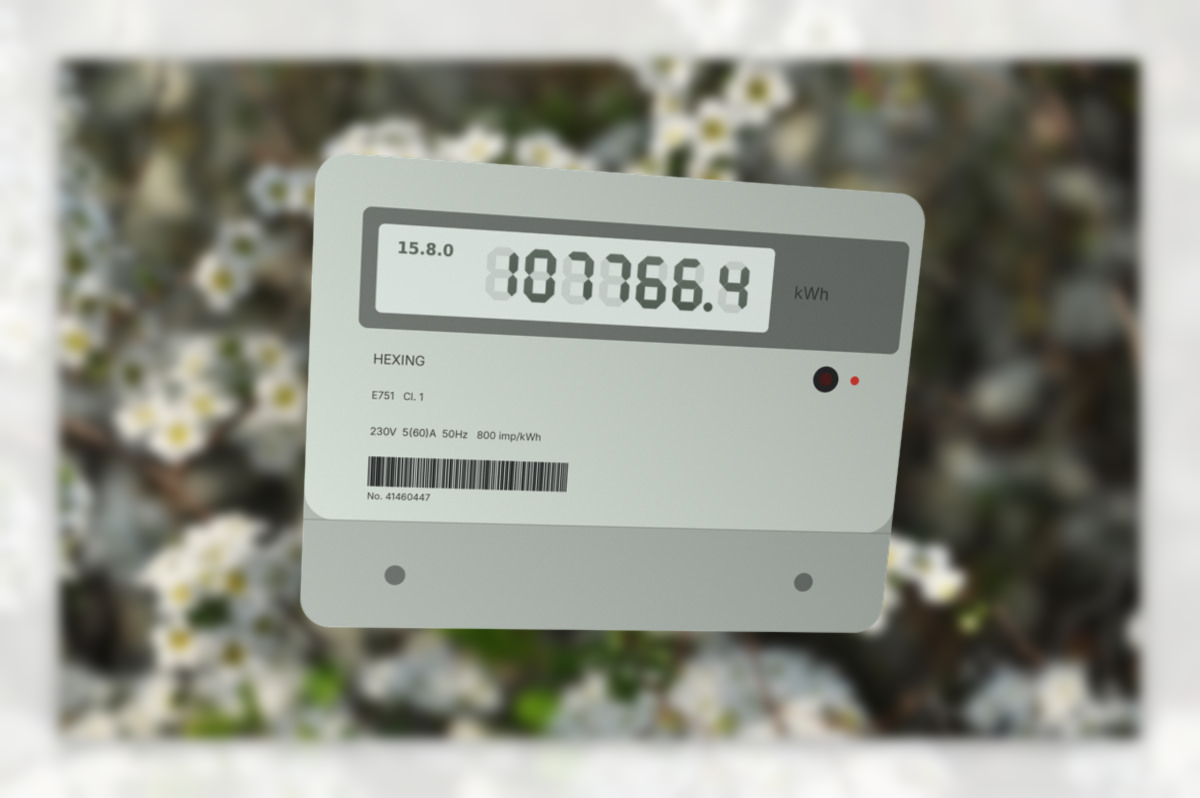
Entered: 107766.4
